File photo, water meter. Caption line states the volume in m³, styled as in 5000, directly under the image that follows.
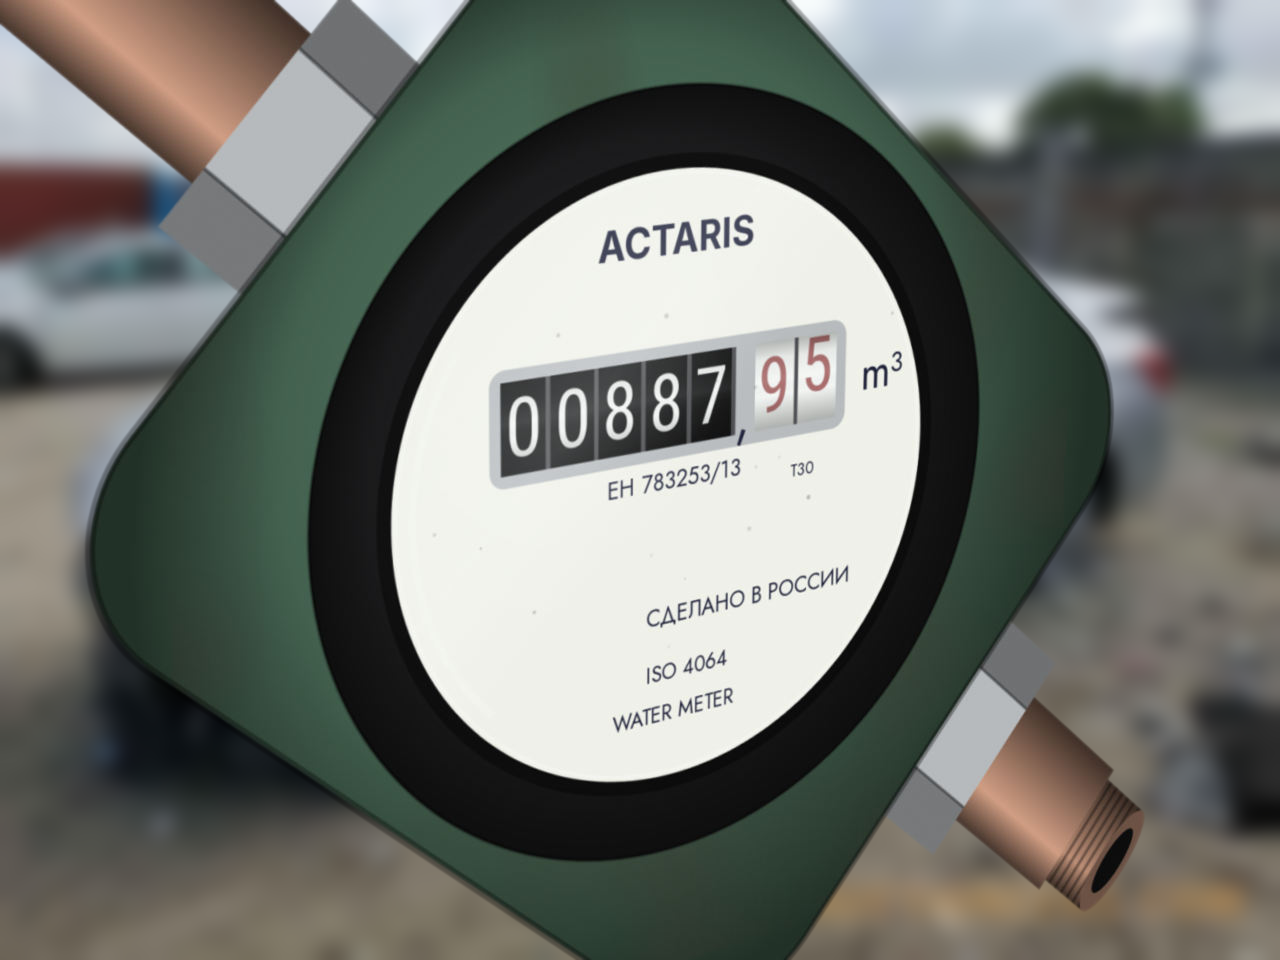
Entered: 887.95
